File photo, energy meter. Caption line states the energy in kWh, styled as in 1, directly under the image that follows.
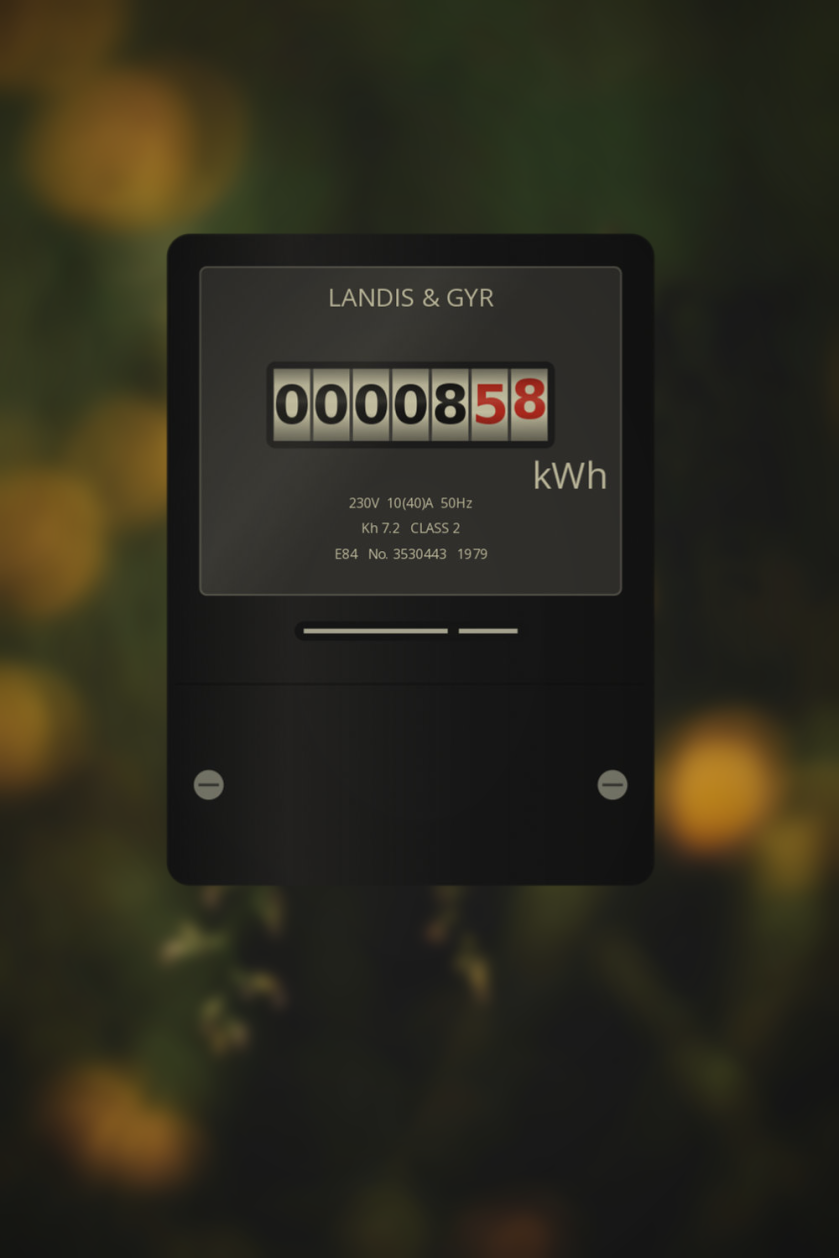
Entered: 8.58
